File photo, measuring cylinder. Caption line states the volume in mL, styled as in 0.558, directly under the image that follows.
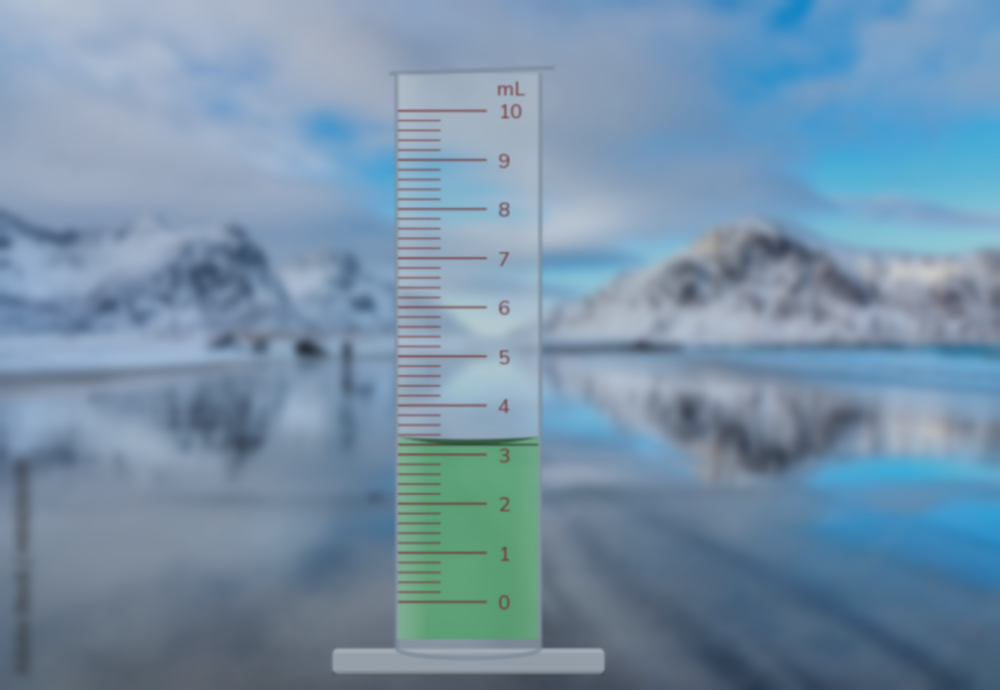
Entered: 3.2
